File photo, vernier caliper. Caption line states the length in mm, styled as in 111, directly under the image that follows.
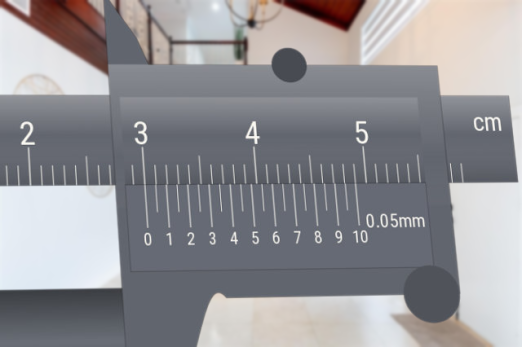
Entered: 30.0
